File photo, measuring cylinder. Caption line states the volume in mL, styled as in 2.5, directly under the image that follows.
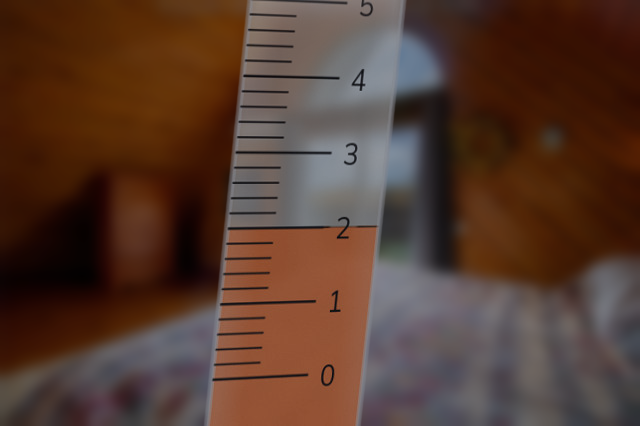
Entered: 2
